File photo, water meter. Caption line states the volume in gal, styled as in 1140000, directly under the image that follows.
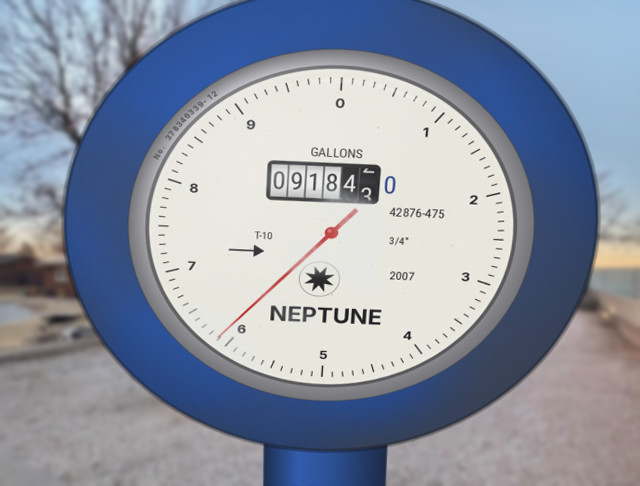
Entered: 918426.1
